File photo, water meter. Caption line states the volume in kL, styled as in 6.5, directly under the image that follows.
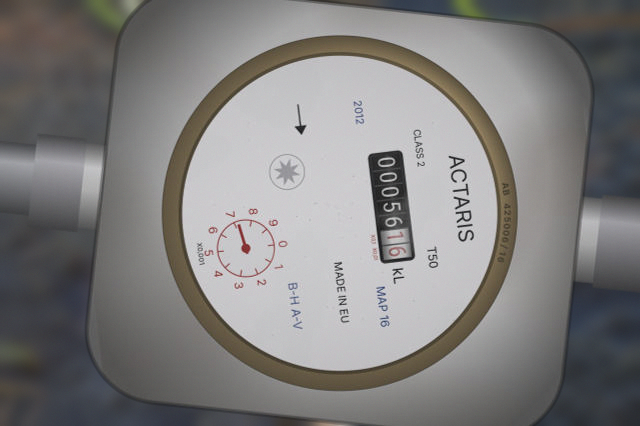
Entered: 56.167
